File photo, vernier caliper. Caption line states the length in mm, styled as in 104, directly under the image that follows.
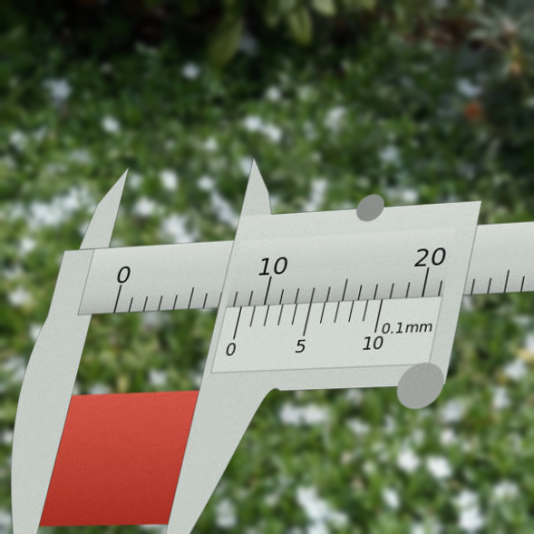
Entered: 8.5
